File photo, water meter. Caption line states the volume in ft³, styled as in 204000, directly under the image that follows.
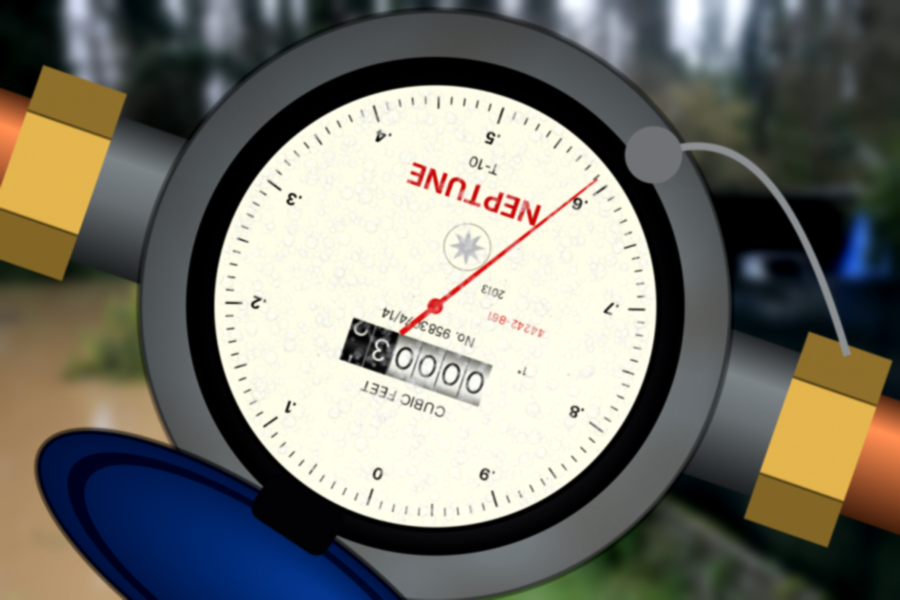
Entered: 31.59
